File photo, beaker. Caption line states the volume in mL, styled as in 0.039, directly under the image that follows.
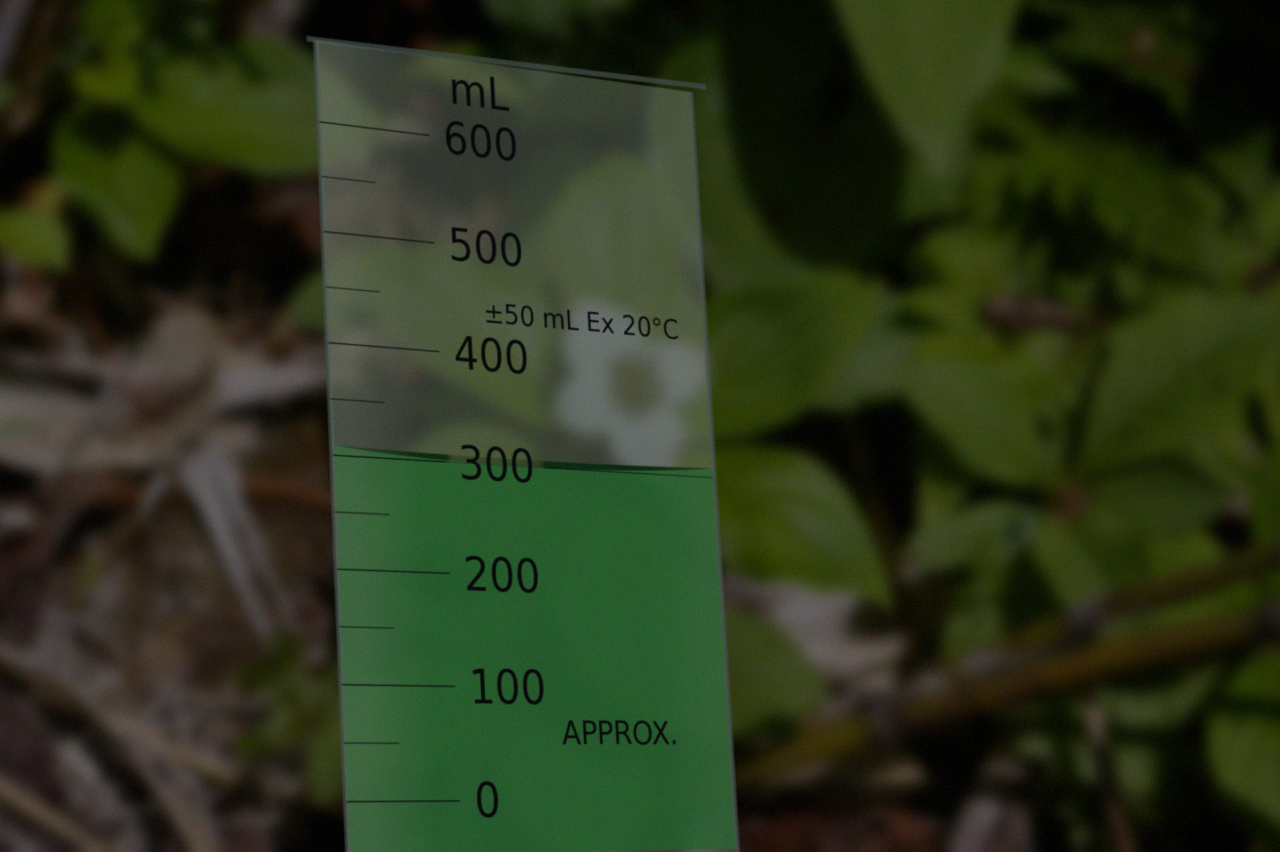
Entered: 300
